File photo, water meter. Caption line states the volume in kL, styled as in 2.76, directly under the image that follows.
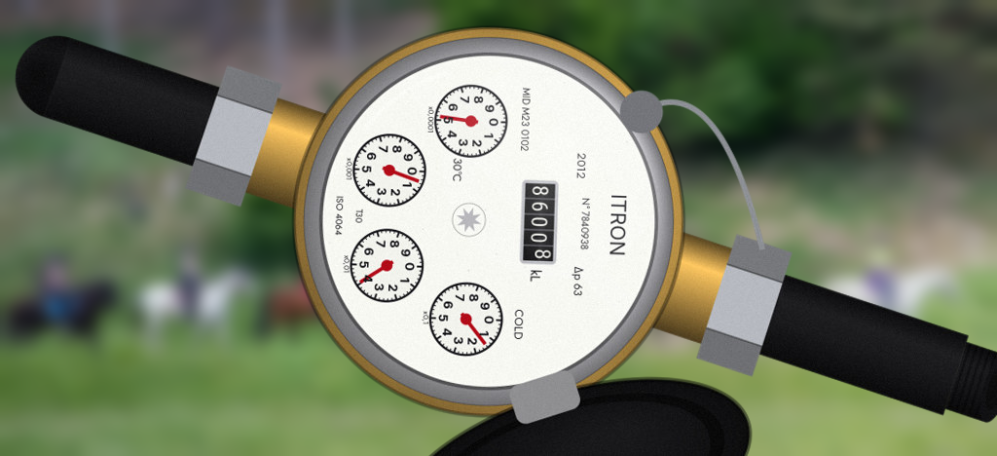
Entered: 86008.1405
